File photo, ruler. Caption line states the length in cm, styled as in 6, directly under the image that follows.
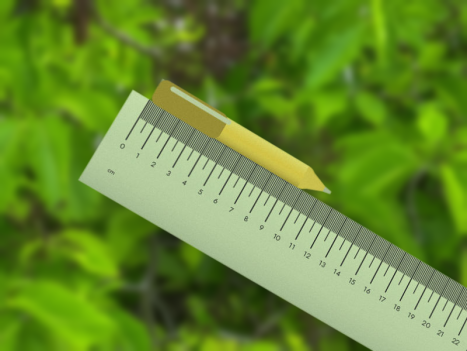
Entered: 11.5
